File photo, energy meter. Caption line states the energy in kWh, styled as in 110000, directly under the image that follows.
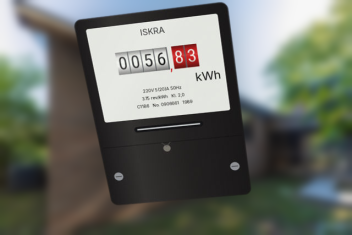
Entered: 56.83
